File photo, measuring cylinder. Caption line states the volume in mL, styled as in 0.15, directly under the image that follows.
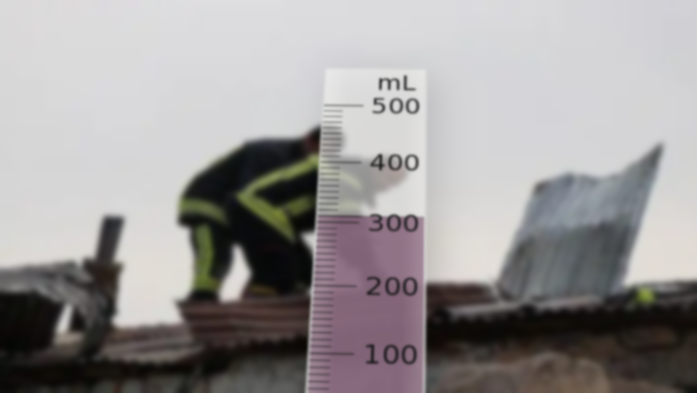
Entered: 310
